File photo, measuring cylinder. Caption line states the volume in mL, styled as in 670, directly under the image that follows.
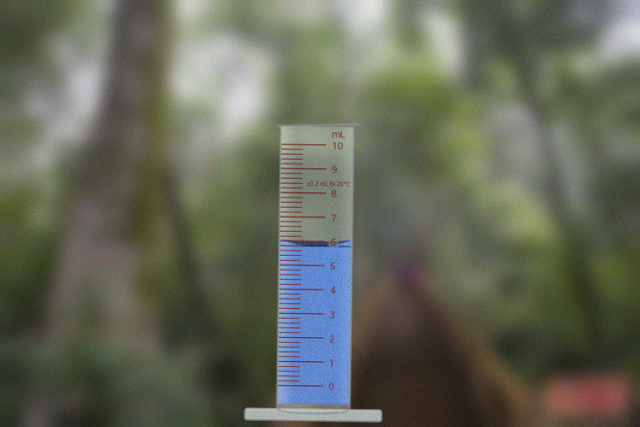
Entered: 5.8
